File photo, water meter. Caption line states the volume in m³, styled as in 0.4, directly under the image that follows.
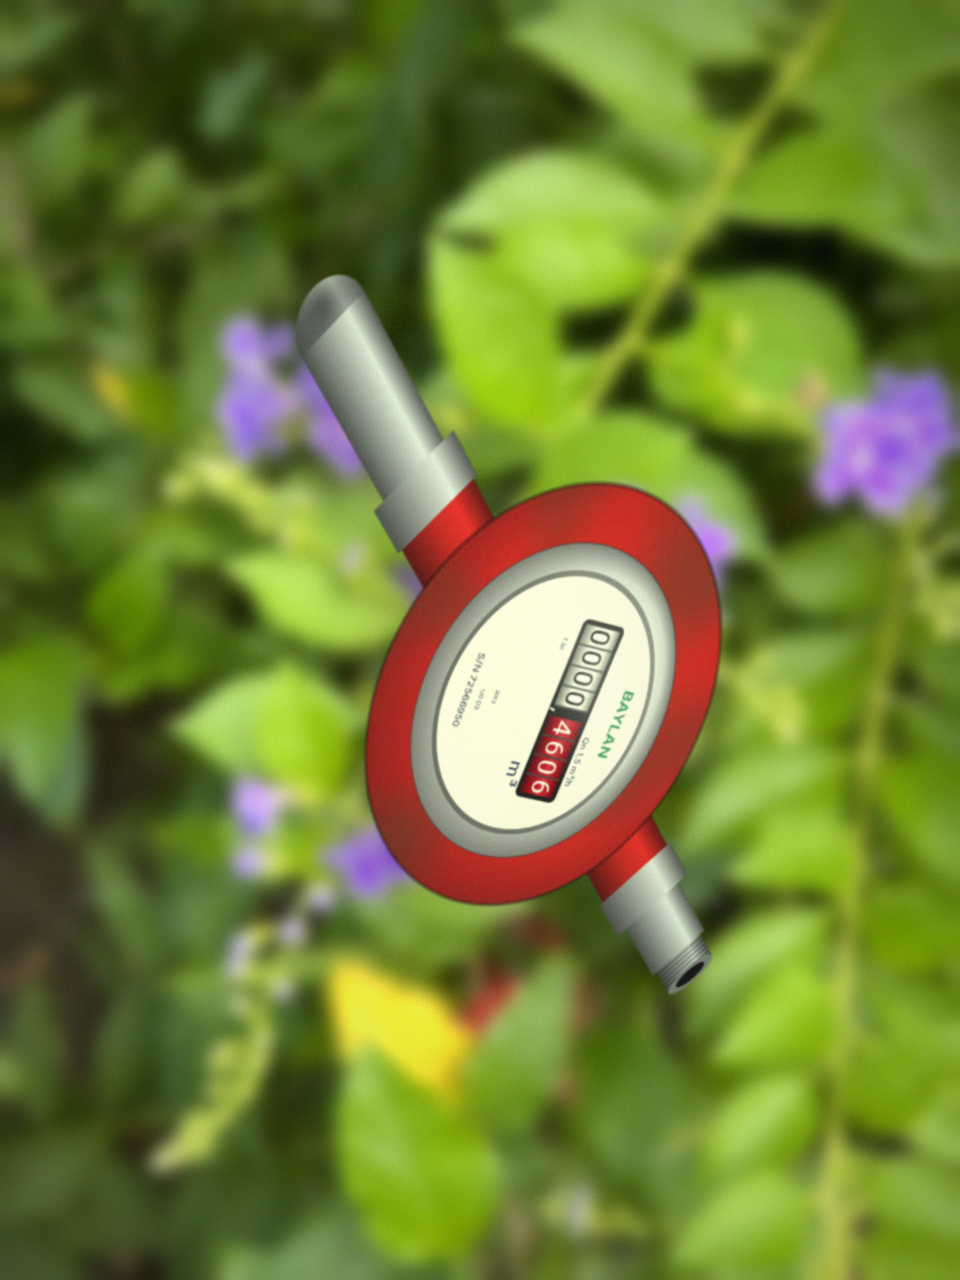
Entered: 0.4606
